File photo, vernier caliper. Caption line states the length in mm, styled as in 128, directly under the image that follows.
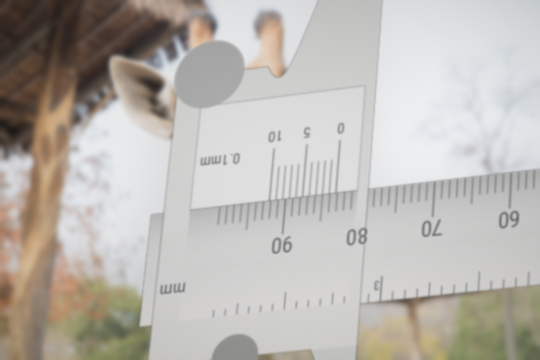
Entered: 83.2
